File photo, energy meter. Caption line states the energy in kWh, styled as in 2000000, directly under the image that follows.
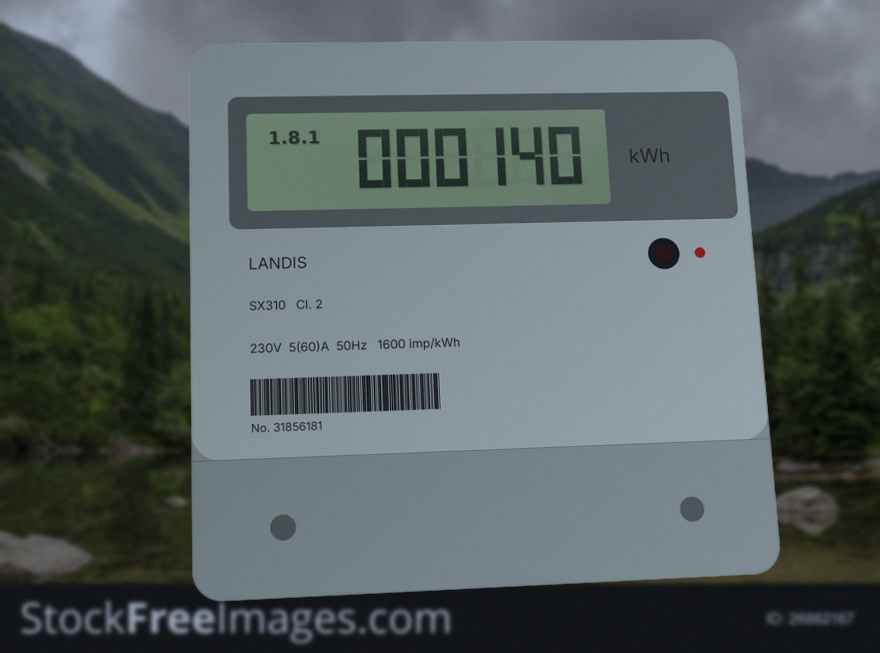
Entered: 140
